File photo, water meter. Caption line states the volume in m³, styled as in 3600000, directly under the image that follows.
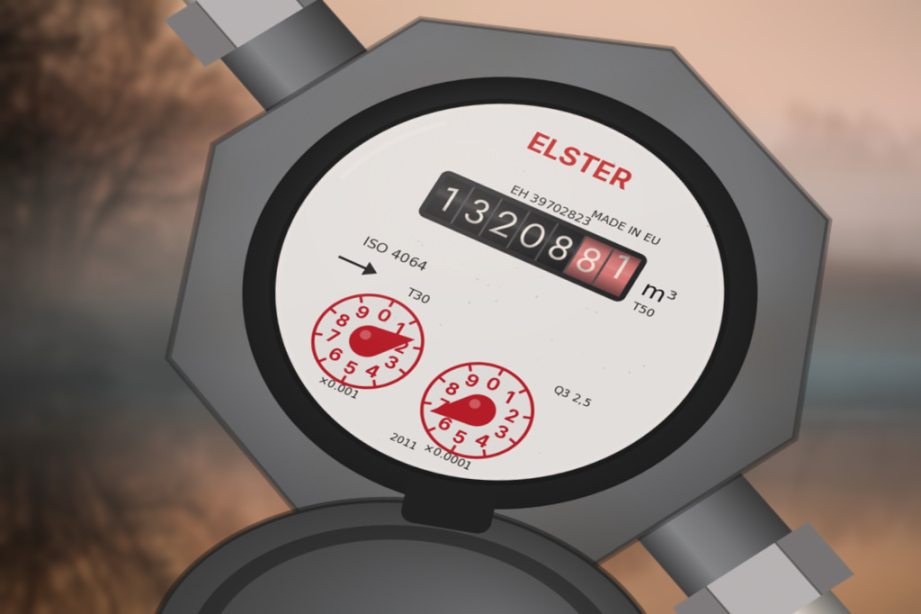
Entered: 13208.8116
